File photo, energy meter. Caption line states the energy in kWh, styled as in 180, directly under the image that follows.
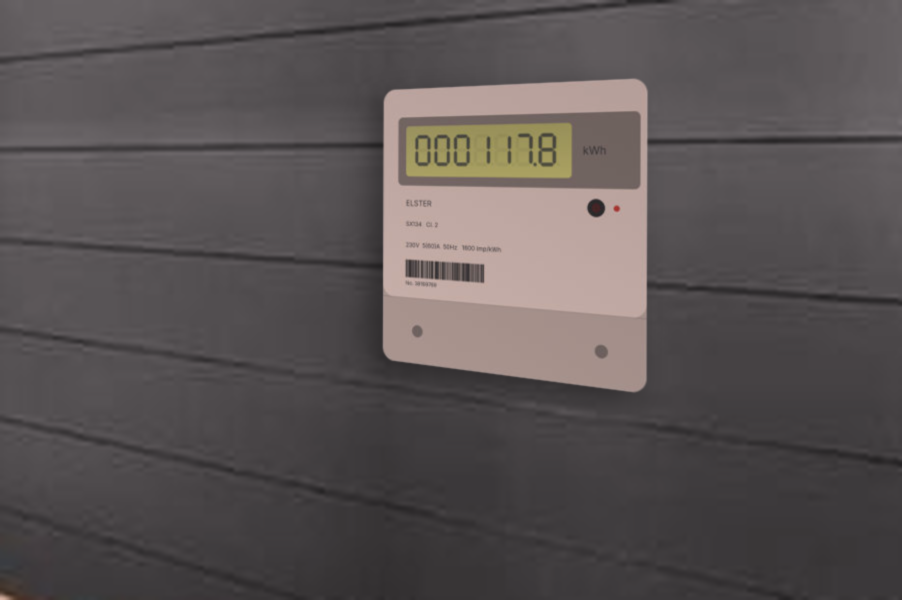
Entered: 117.8
